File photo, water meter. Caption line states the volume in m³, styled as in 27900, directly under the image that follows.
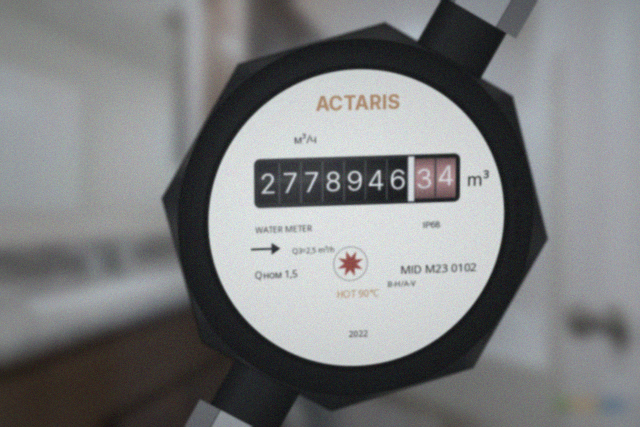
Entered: 2778946.34
